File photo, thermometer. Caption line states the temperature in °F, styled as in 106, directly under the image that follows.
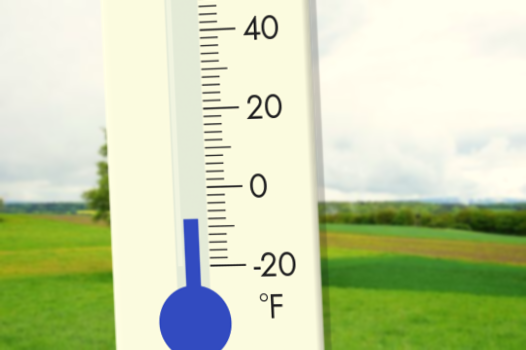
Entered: -8
